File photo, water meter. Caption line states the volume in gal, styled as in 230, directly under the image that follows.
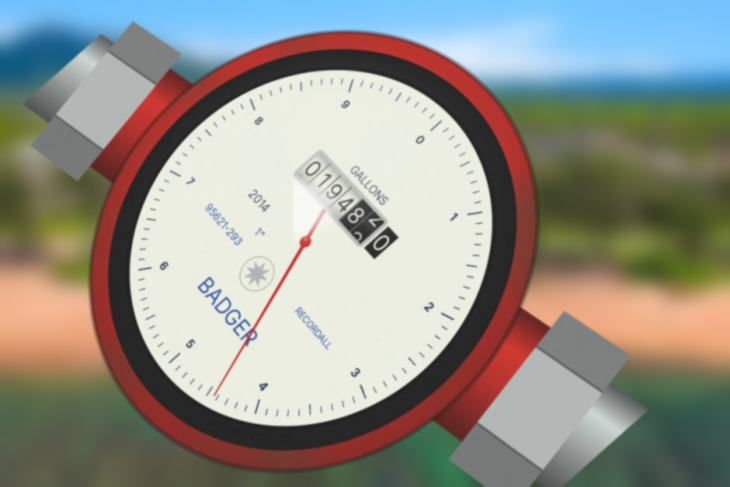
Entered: 194824.4
